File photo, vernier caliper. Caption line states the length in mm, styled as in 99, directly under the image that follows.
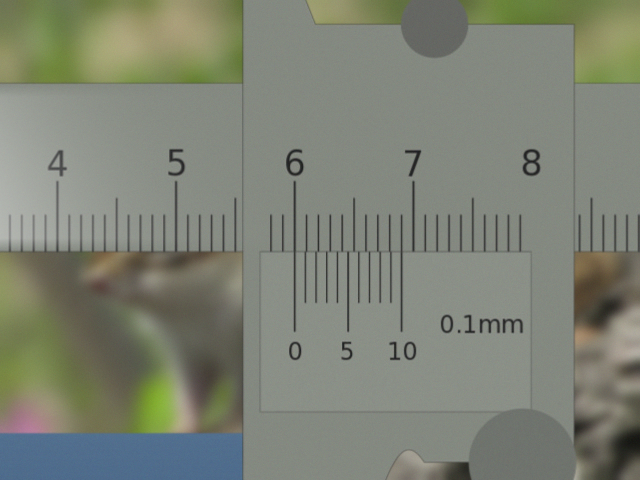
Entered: 60.0
